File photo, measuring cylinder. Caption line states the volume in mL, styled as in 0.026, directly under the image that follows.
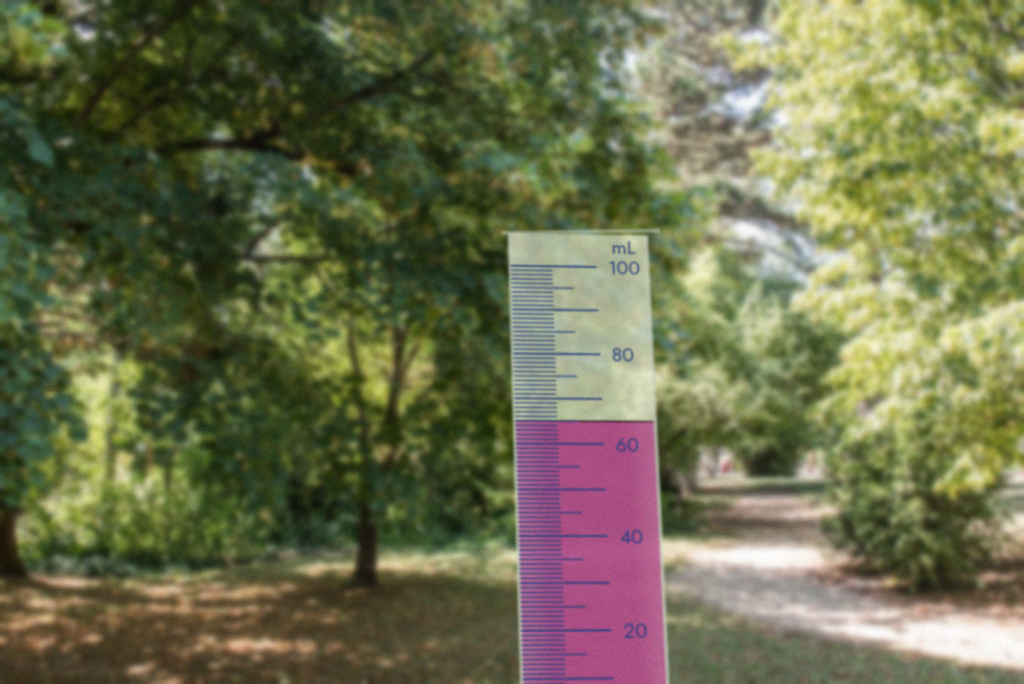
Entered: 65
